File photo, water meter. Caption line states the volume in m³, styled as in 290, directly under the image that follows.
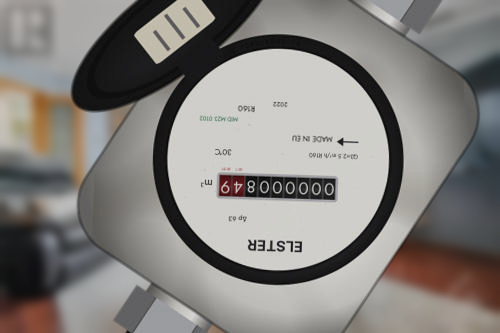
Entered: 8.49
